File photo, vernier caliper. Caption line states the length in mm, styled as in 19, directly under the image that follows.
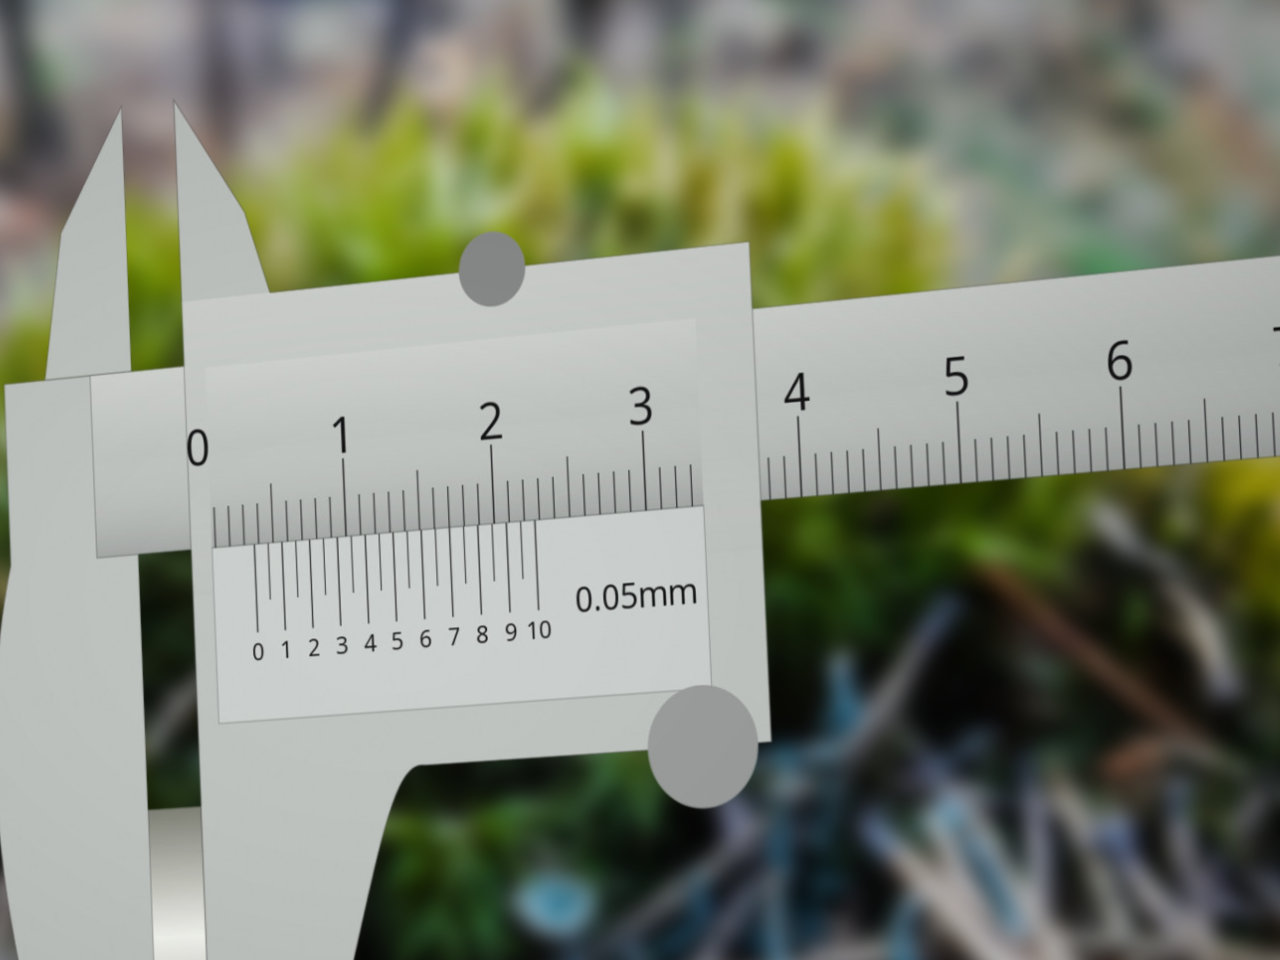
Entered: 3.7
